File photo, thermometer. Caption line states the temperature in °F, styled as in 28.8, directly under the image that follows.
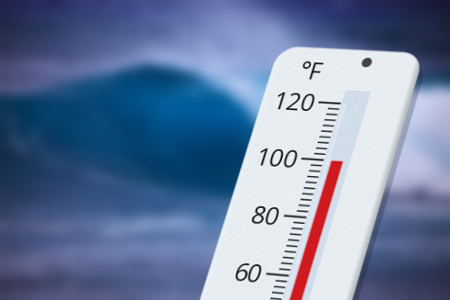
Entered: 100
